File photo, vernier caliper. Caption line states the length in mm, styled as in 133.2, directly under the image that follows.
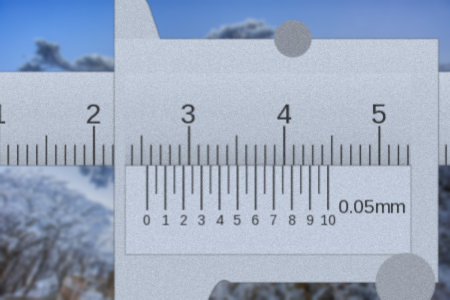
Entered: 25.6
